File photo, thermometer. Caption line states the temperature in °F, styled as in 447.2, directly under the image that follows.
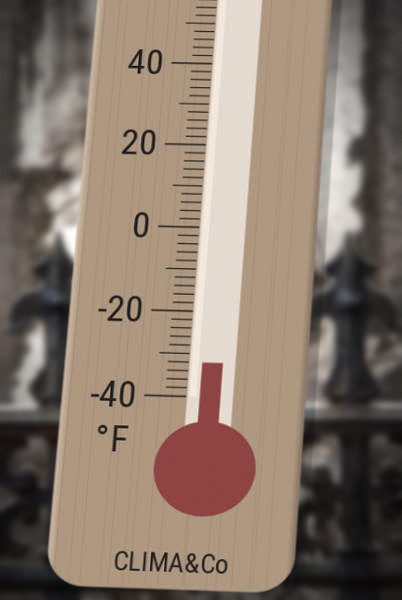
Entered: -32
